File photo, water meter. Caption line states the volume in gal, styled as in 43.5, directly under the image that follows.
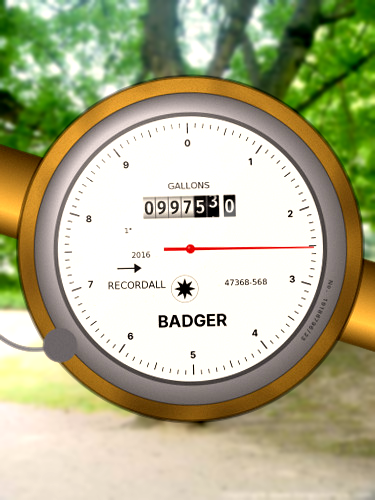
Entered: 997532.5
